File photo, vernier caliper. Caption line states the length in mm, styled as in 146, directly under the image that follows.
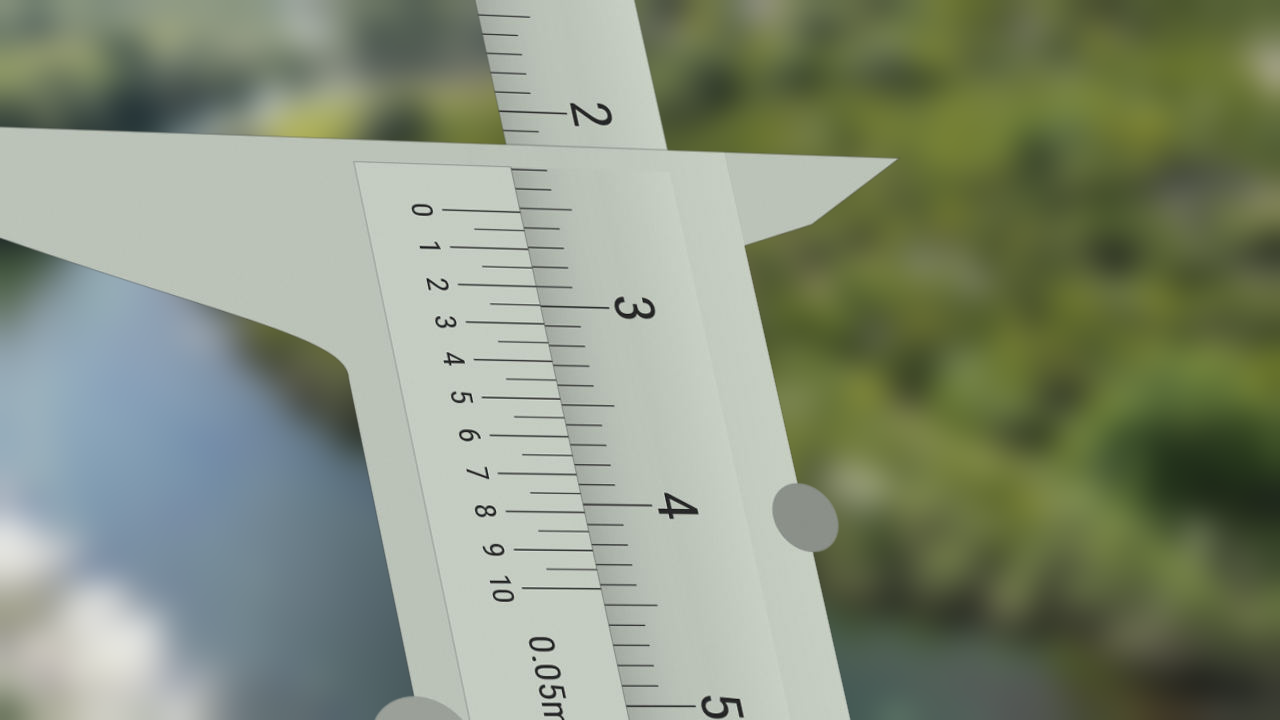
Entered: 25.2
